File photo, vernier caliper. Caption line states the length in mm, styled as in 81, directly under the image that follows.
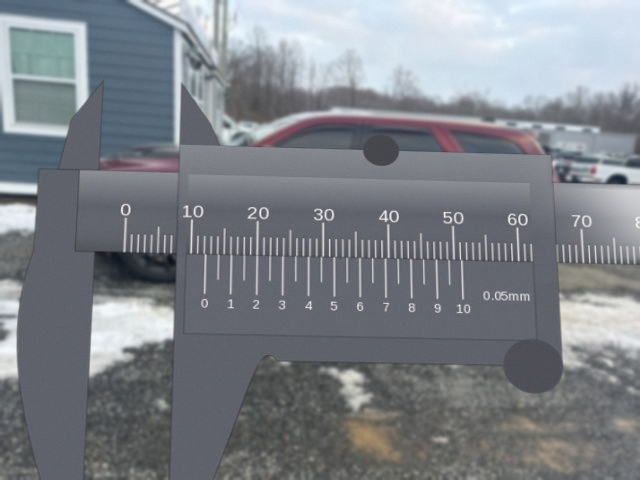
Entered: 12.2
